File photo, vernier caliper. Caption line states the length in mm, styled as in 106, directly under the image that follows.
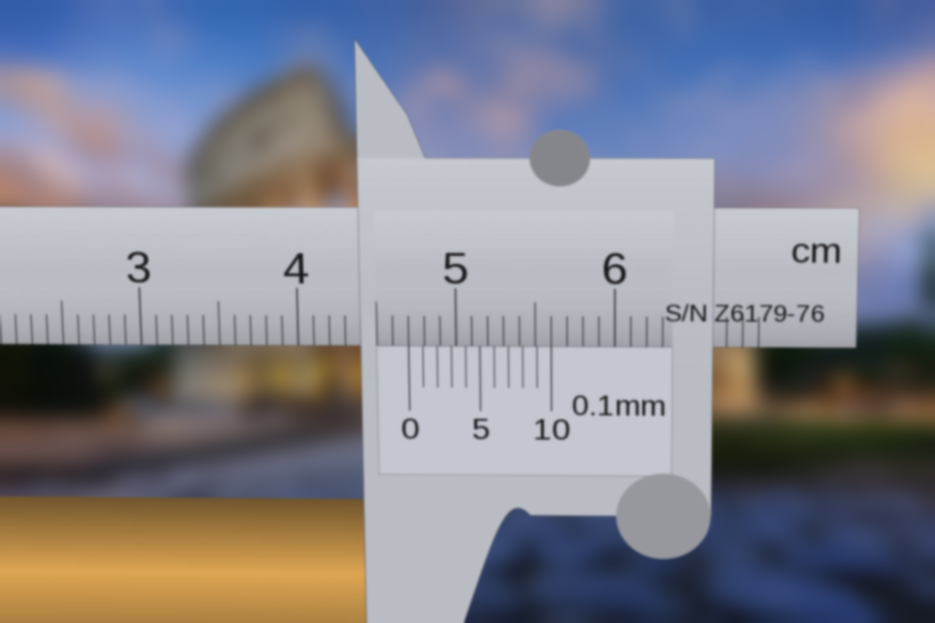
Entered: 47.0
